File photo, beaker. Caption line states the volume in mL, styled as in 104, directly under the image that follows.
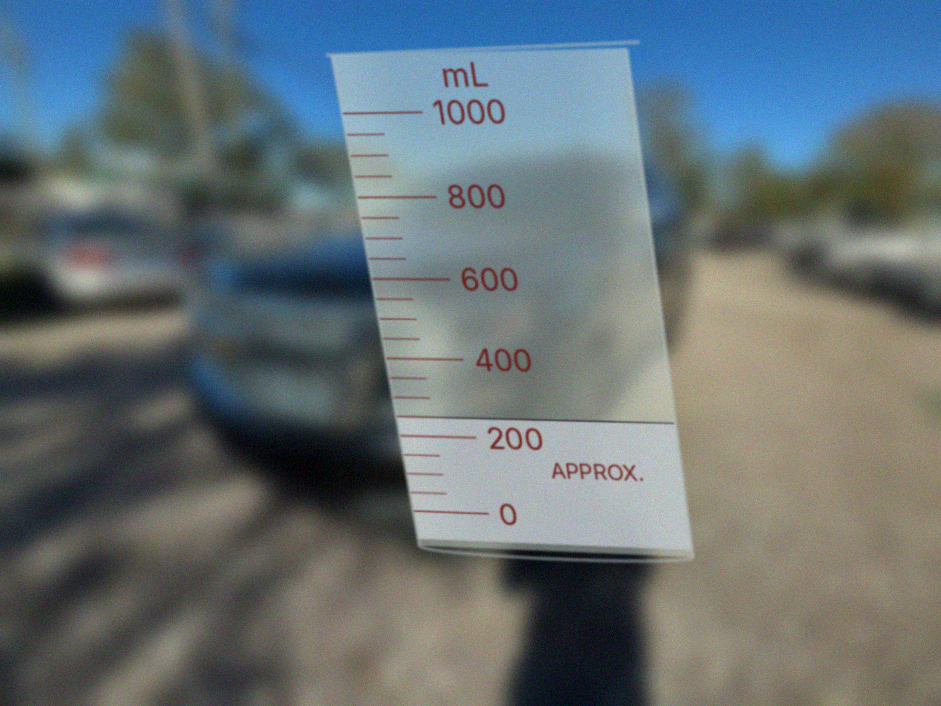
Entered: 250
